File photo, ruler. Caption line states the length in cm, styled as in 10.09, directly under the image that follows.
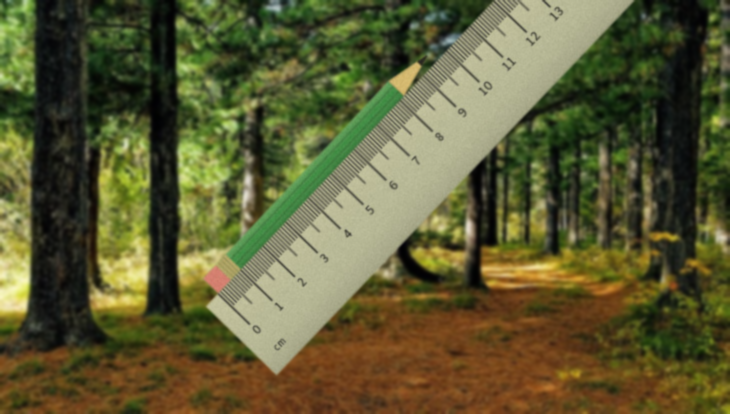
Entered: 9.5
